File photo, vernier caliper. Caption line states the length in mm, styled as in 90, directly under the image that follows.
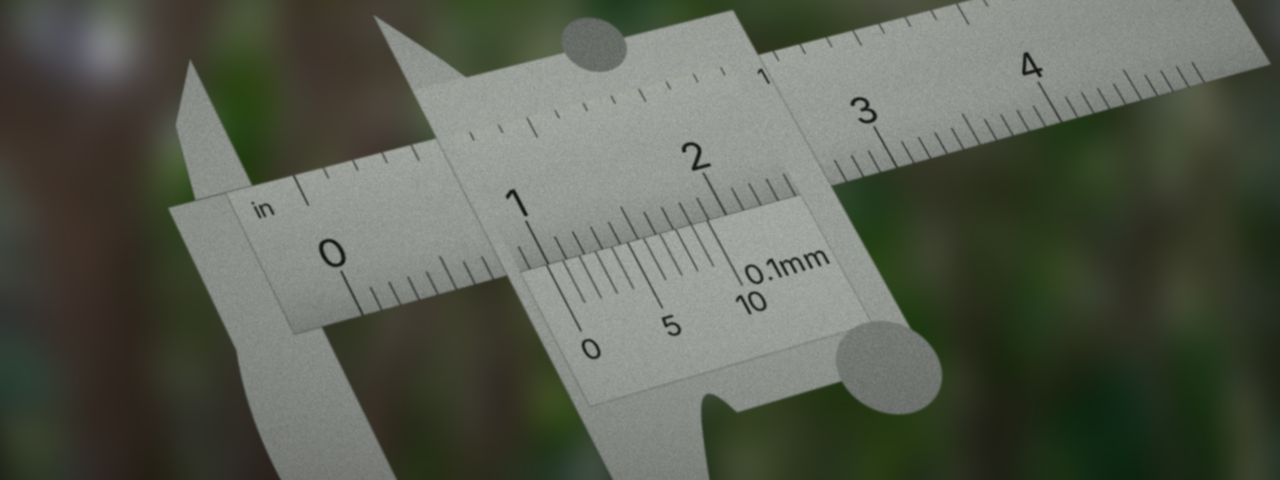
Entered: 9.9
